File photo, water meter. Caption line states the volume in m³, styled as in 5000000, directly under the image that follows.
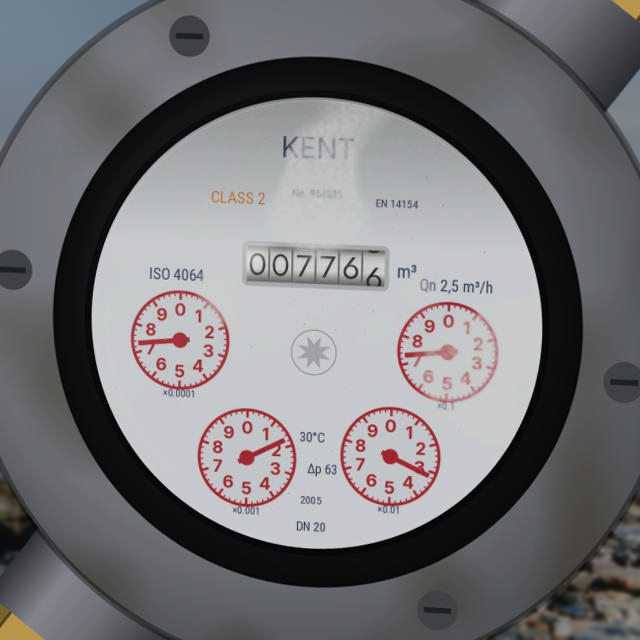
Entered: 7765.7317
